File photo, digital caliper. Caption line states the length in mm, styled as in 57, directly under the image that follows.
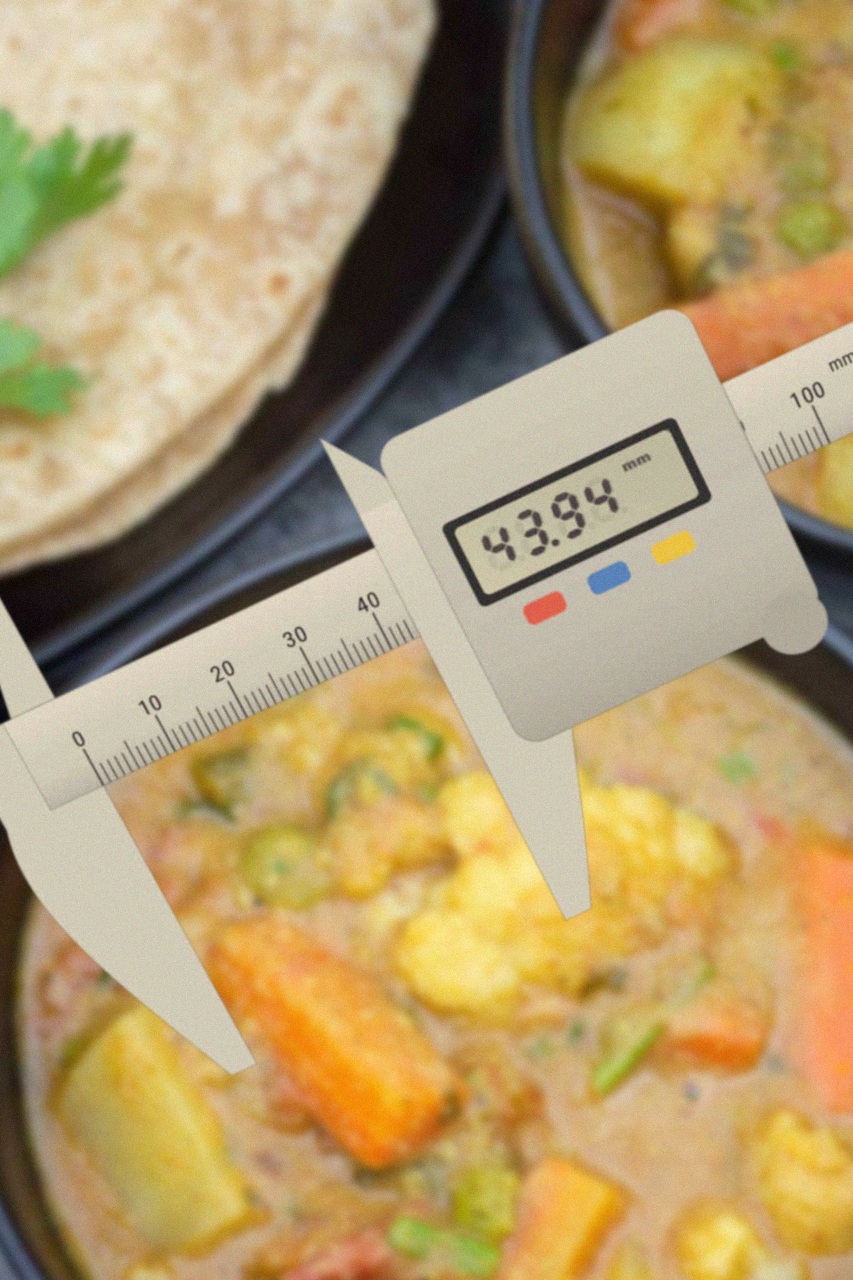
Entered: 43.94
